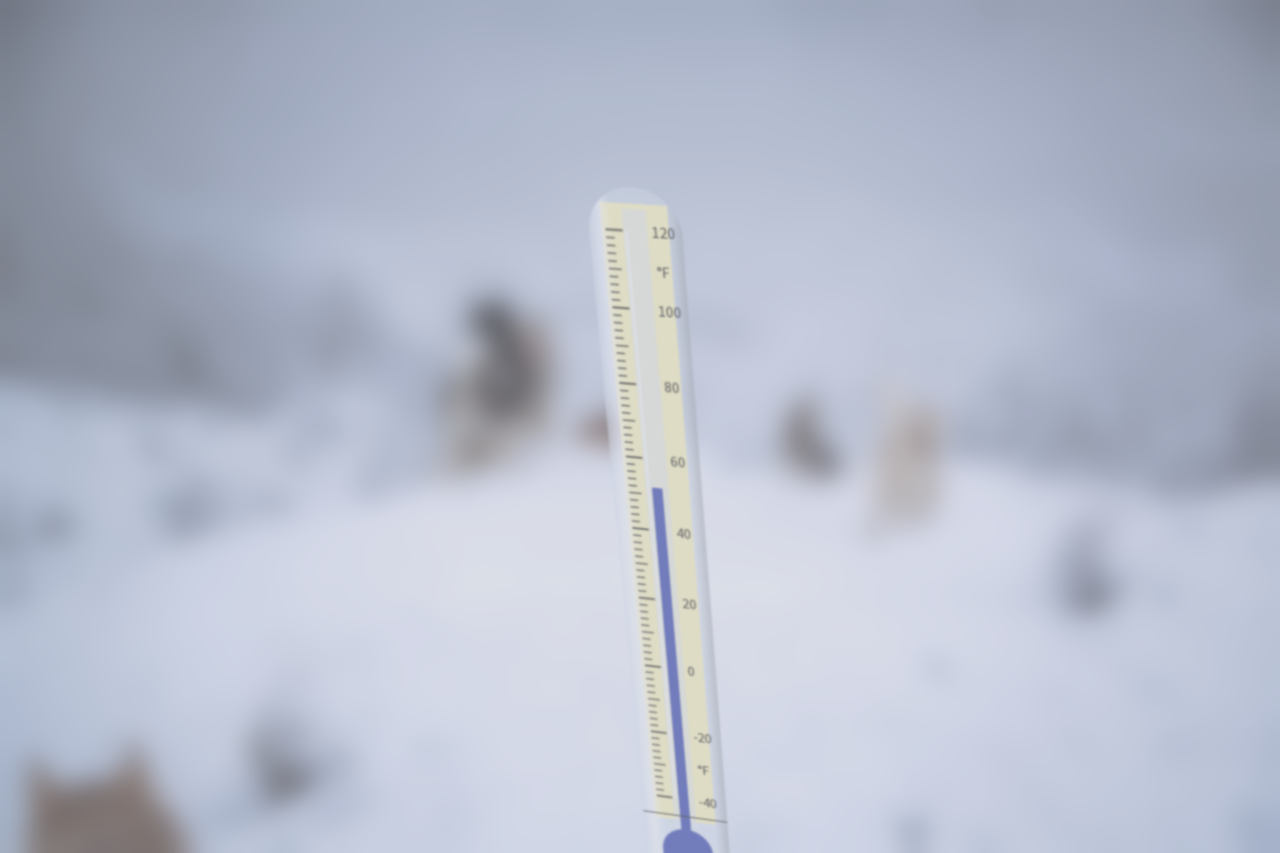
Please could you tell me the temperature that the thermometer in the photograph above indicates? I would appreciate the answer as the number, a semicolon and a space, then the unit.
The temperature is 52; °F
